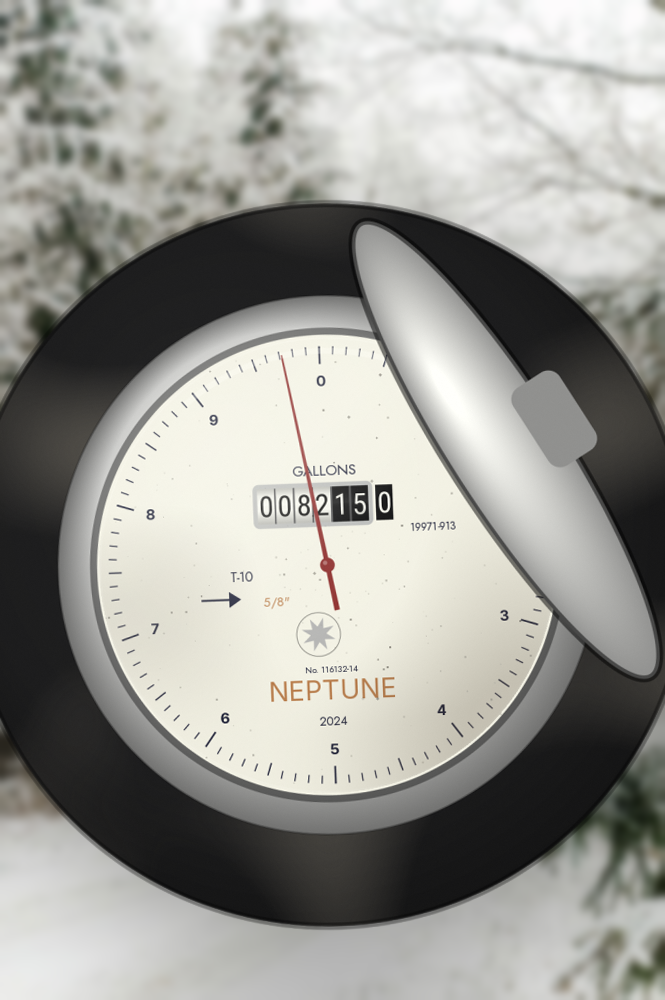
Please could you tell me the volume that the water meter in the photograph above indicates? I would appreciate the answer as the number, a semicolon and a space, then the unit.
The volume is 82149.7; gal
